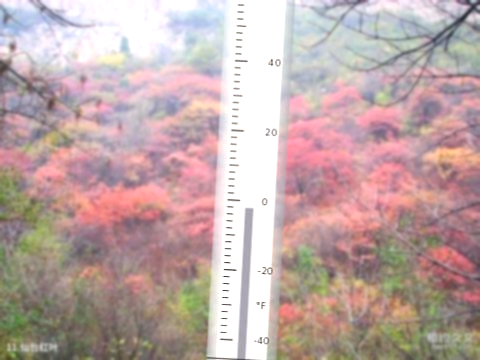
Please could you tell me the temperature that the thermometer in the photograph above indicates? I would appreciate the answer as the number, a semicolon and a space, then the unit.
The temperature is -2; °F
